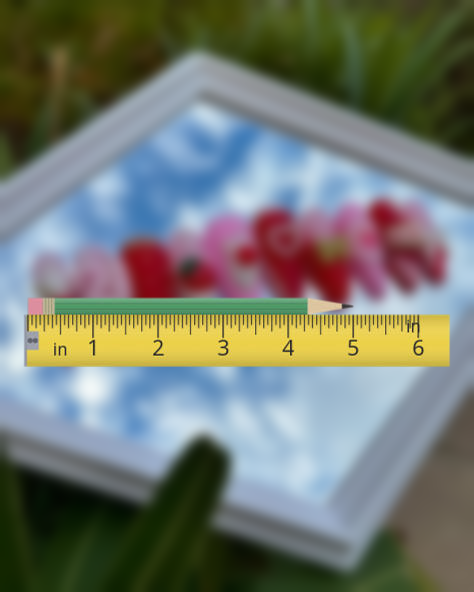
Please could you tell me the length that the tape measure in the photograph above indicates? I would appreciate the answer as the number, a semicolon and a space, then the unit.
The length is 5; in
